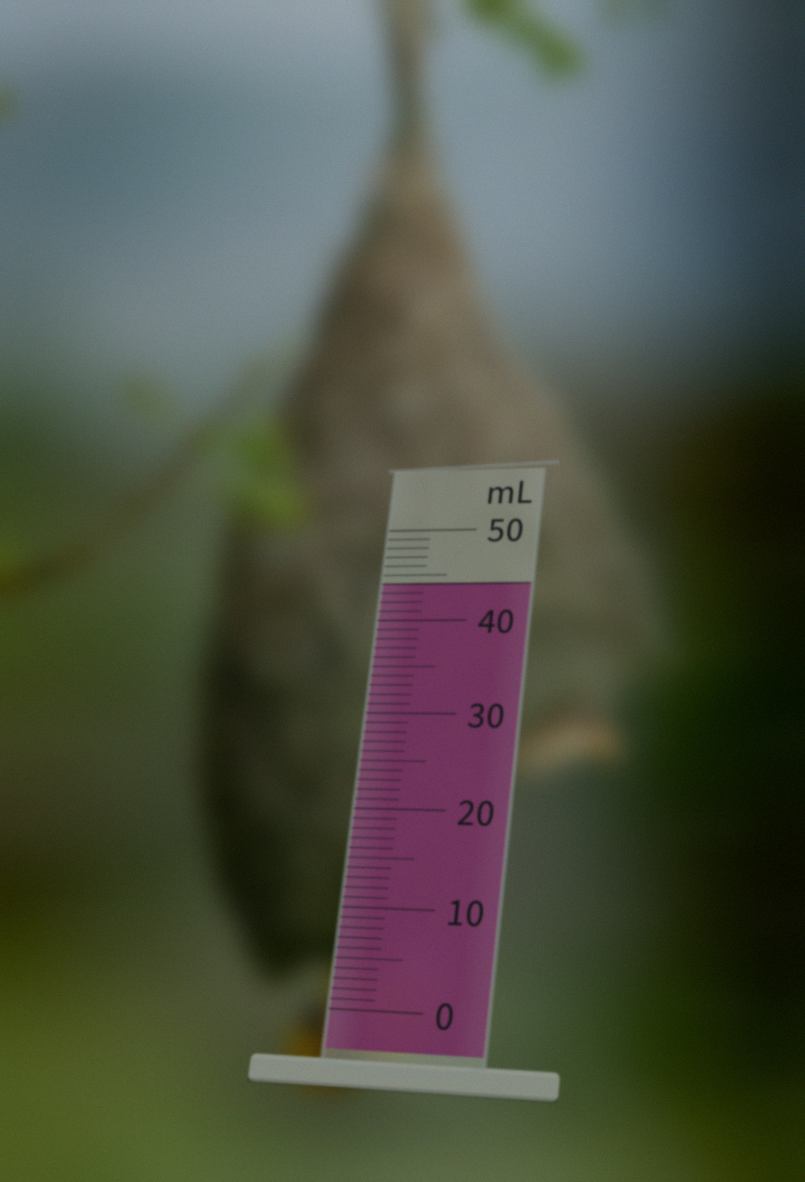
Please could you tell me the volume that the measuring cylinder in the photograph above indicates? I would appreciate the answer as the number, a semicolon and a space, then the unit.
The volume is 44; mL
